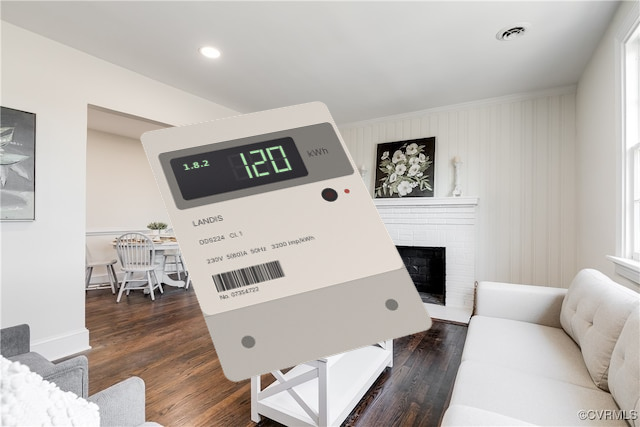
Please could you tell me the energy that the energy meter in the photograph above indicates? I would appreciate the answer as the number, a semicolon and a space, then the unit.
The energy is 120; kWh
